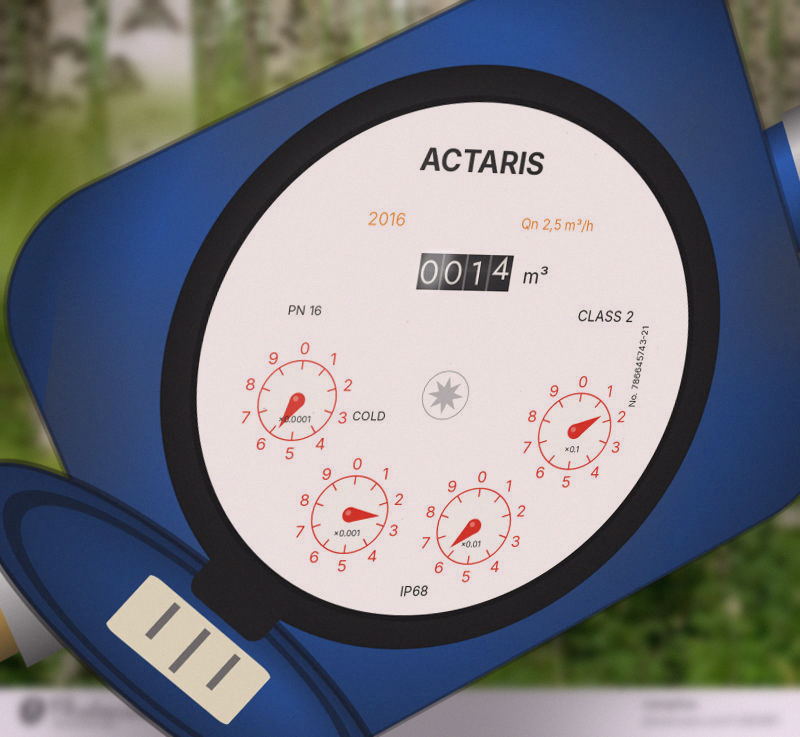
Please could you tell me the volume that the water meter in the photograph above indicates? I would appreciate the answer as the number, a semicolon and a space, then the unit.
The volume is 14.1625; m³
